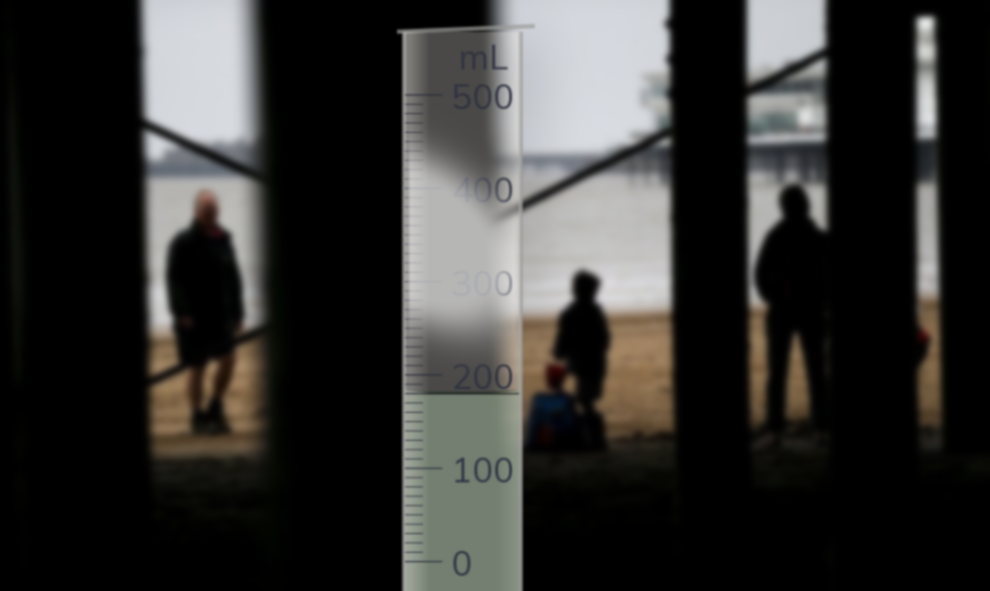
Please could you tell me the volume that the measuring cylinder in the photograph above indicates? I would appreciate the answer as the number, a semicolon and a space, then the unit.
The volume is 180; mL
